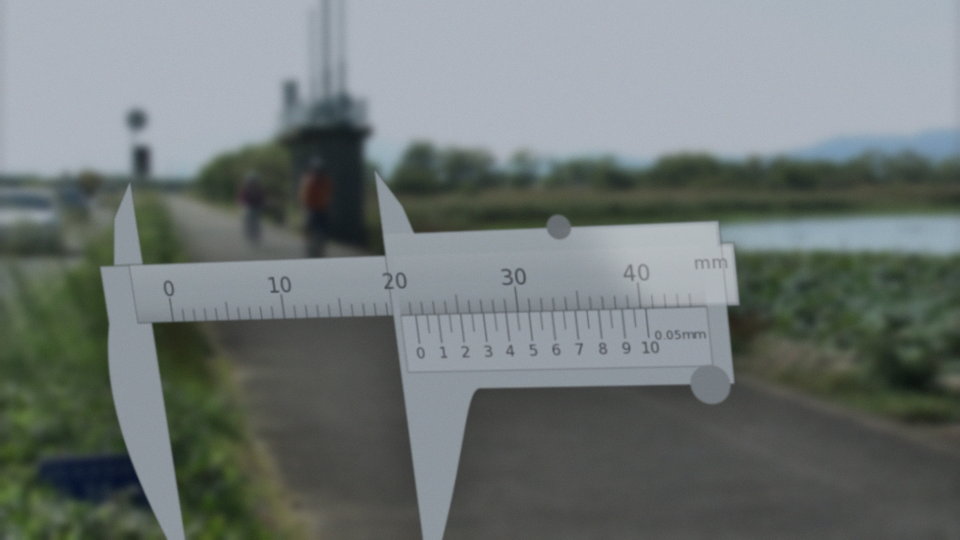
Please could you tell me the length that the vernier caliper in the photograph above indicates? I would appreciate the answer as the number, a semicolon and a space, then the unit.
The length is 21.4; mm
